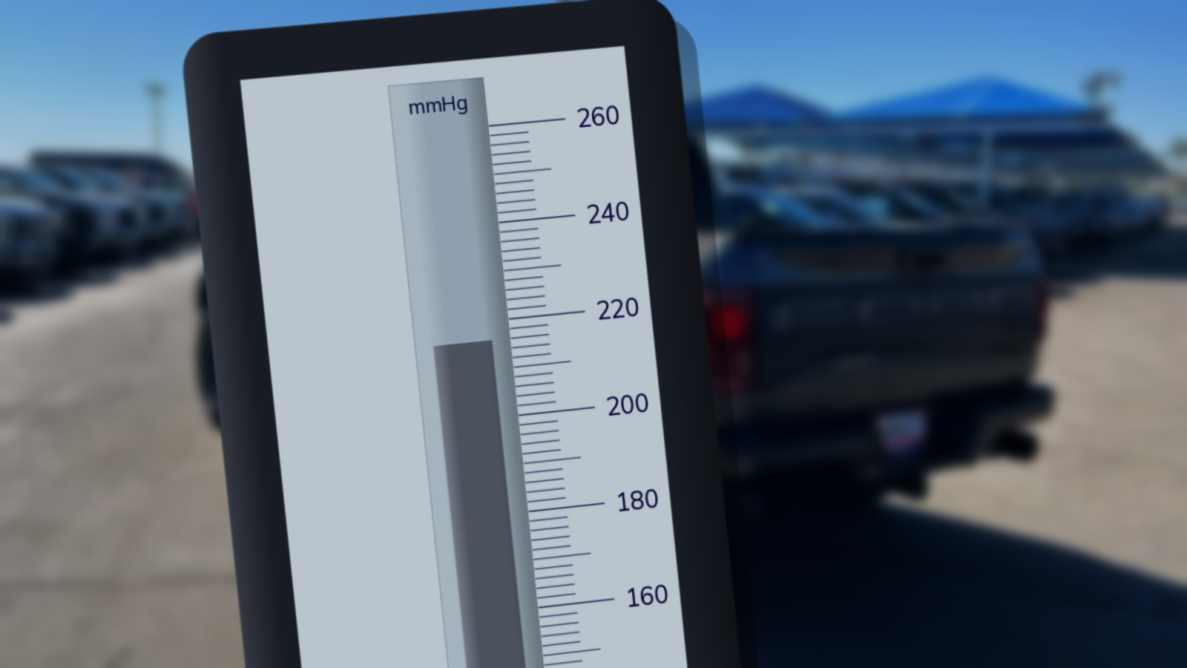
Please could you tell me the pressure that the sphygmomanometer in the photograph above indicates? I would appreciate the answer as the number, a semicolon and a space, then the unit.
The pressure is 216; mmHg
